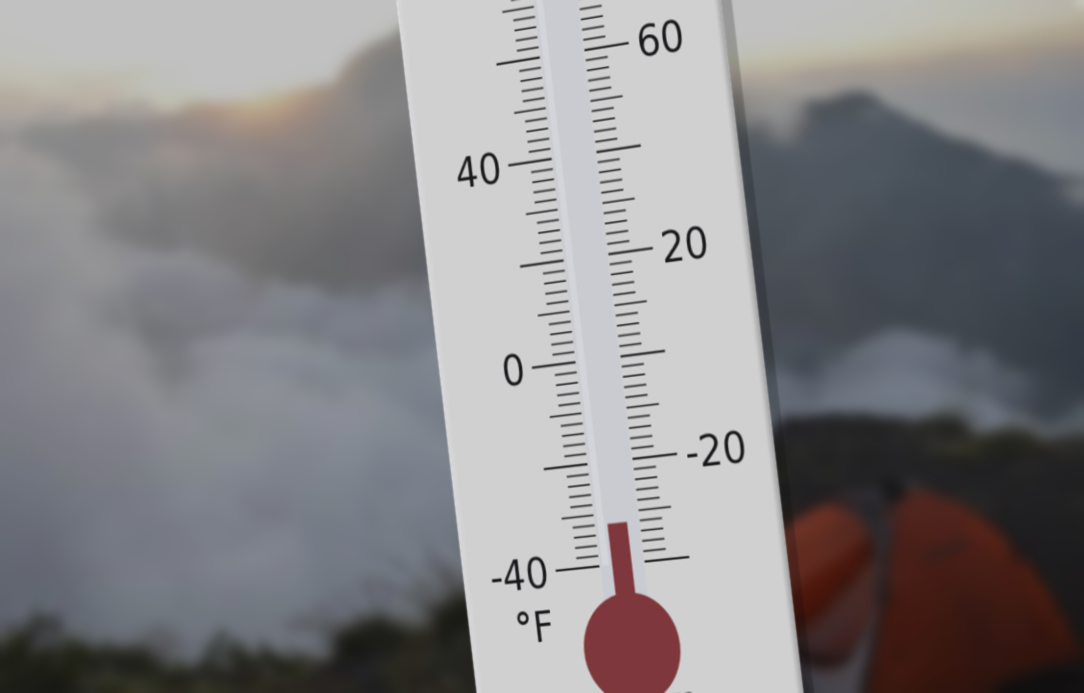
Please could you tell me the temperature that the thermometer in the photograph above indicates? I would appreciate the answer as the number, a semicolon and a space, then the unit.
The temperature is -32; °F
